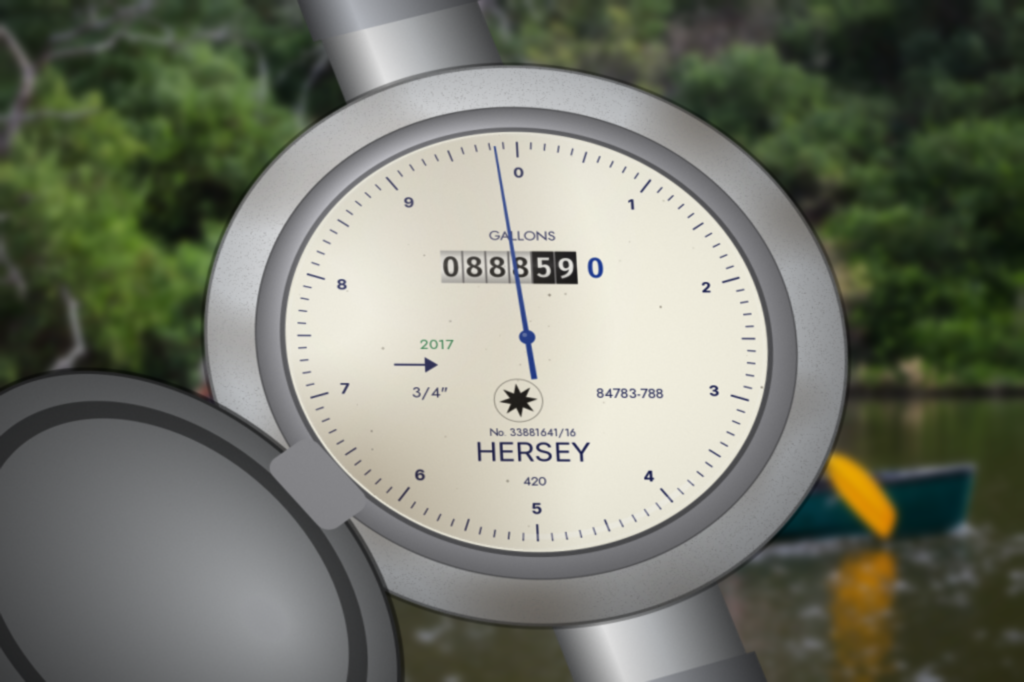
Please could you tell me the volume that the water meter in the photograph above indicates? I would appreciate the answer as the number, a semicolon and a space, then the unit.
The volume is 888589.8; gal
